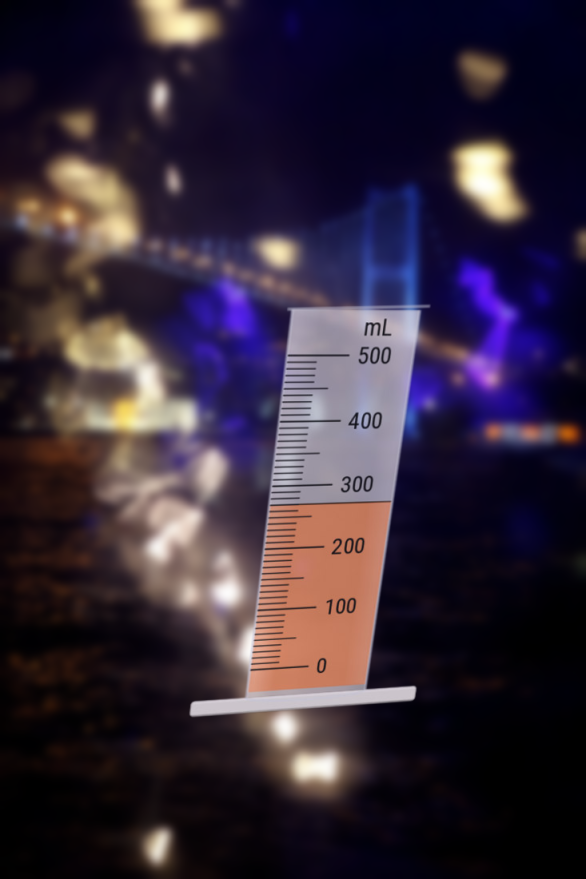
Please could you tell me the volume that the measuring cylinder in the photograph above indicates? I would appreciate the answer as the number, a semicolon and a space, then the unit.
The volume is 270; mL
